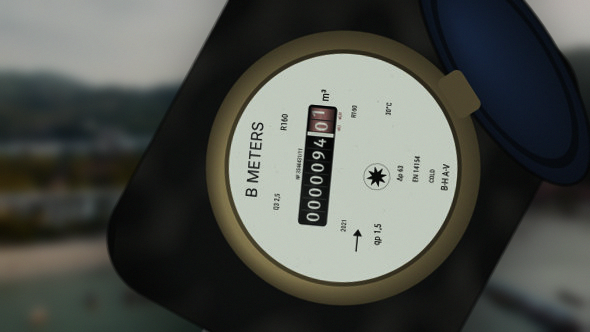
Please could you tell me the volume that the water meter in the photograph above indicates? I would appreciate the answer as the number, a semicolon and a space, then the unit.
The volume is 94.01; m³
